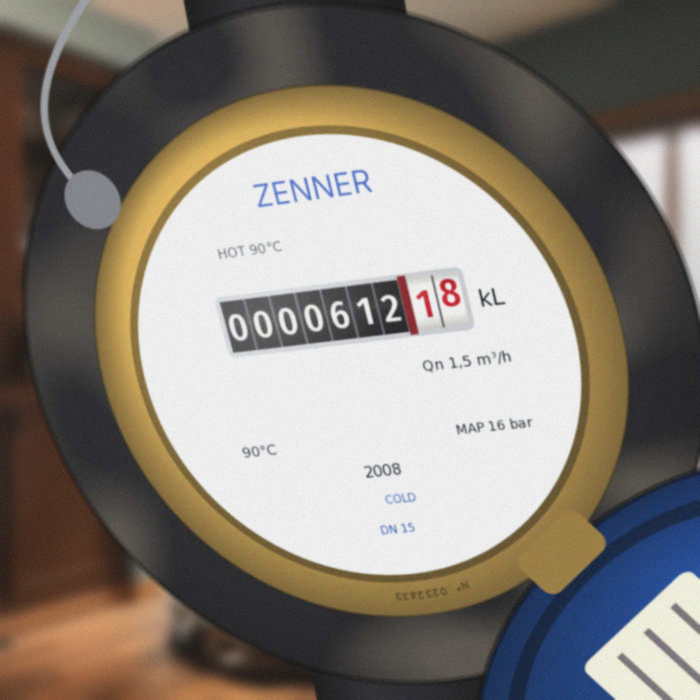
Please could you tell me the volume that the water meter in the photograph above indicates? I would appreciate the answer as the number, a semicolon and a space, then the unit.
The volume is 612.18; kL
